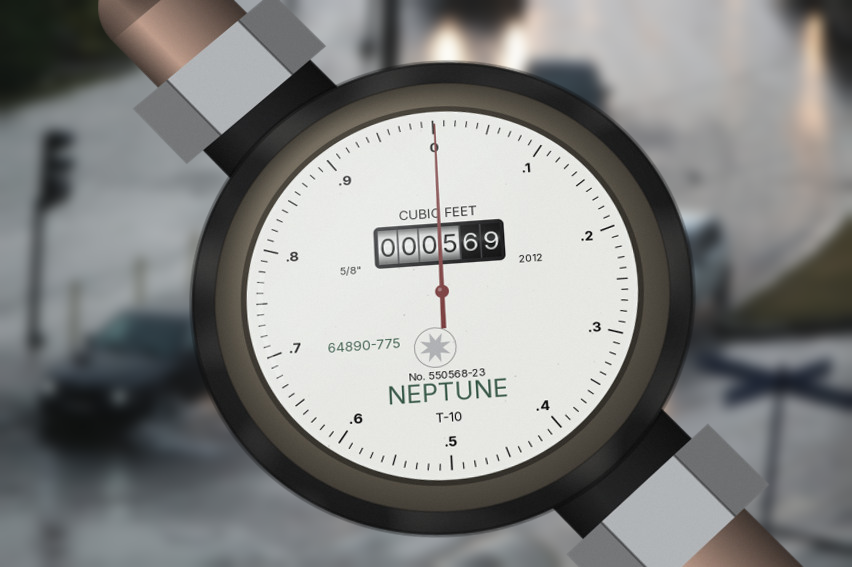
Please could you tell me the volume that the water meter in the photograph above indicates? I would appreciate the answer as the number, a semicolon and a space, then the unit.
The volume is 569.00; ft³
